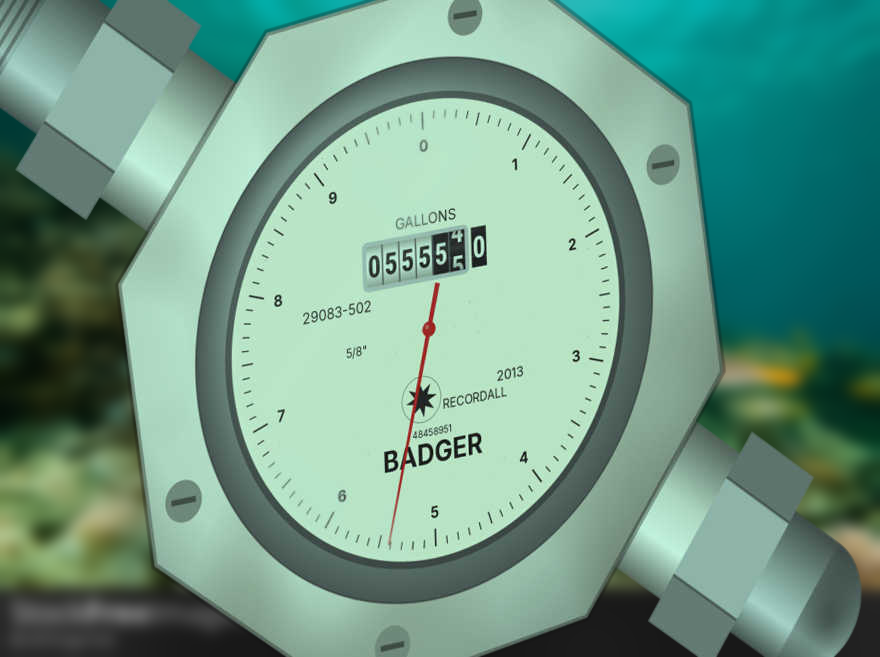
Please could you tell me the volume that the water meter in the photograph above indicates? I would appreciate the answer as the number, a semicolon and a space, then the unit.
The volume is 555545.4; gal
